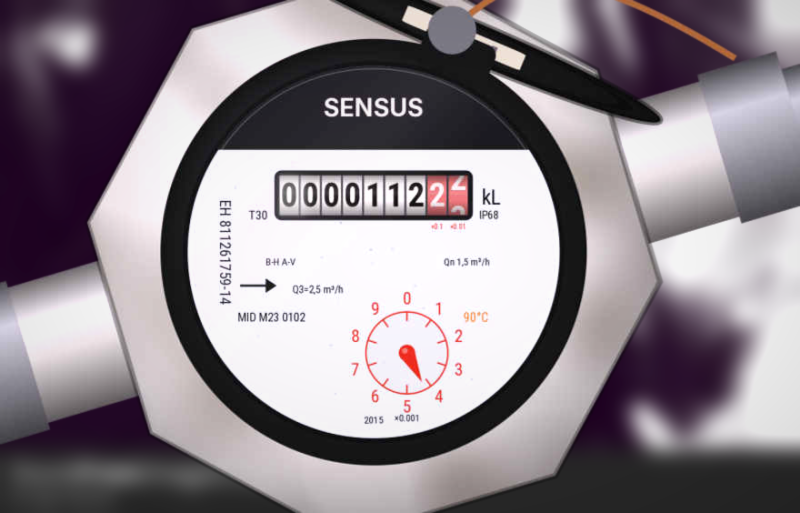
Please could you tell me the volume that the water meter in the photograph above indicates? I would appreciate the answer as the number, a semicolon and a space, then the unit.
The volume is 112.224; kL
